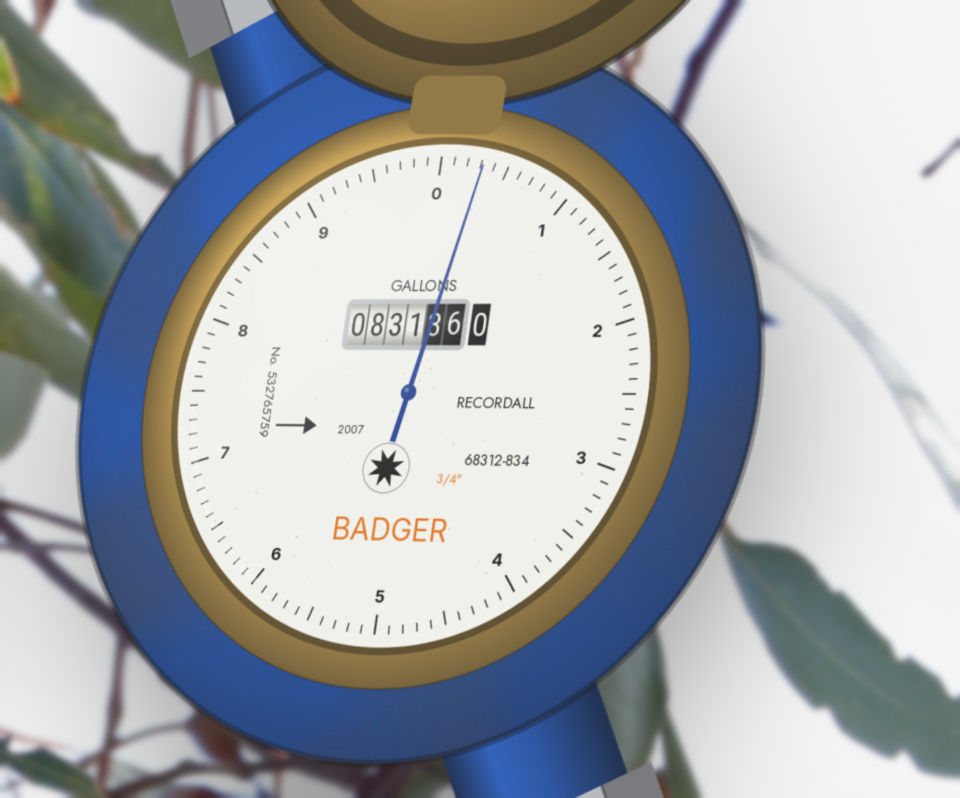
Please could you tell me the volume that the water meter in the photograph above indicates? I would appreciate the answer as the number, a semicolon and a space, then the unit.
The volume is 831360.3; gal
